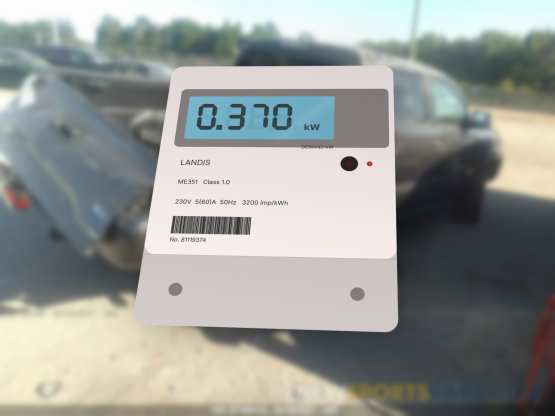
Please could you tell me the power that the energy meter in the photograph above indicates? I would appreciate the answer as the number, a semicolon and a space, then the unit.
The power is 0.370; kW
